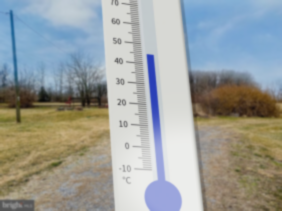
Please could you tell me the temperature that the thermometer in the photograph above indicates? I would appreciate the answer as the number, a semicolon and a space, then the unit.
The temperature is 45; °C
